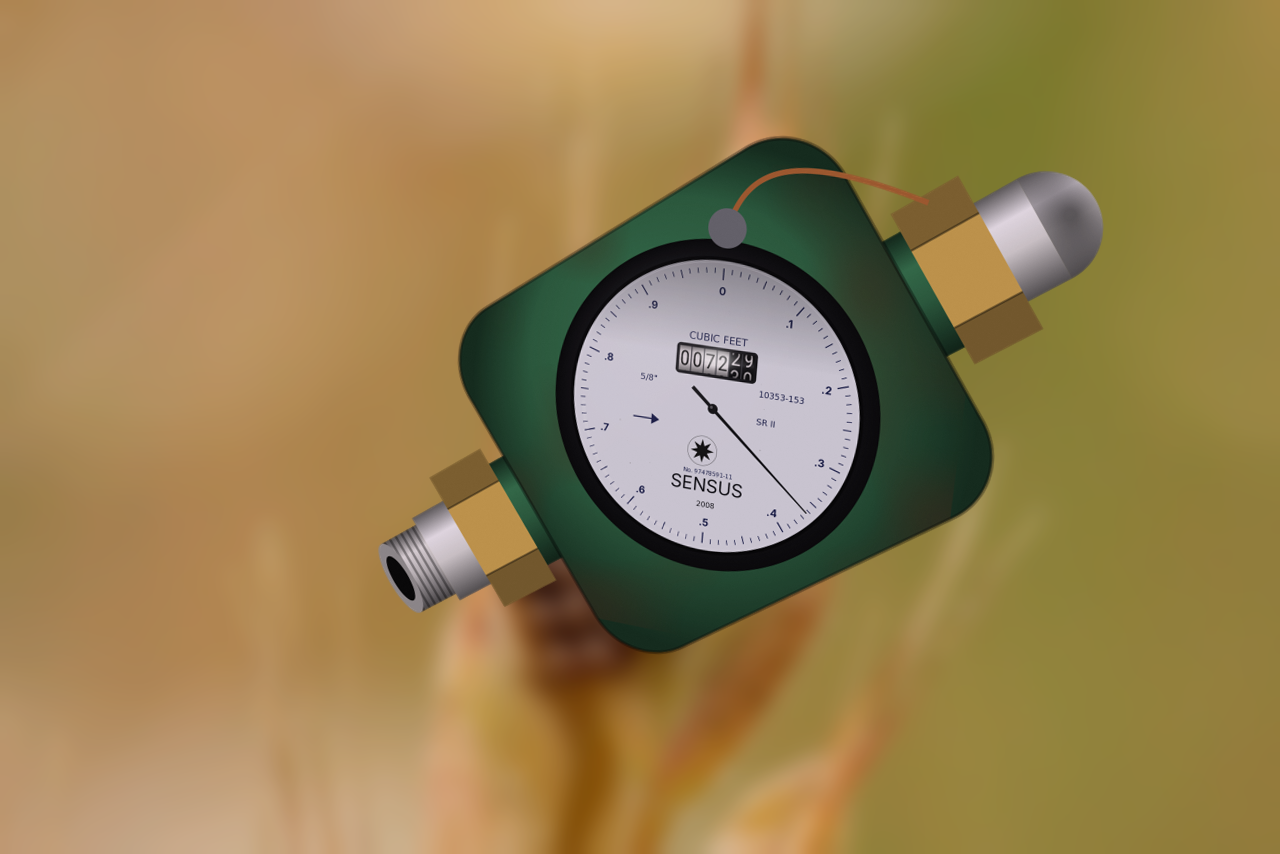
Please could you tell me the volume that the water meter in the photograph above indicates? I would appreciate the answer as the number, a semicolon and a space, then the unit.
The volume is 7229.36; ft³
